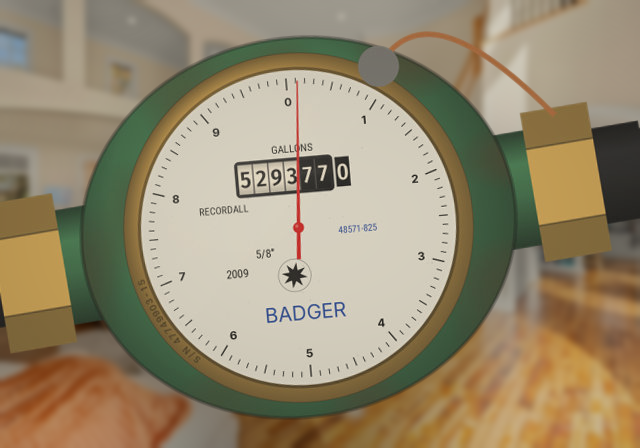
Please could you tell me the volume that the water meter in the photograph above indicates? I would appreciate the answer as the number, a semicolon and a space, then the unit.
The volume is 5293770.1; gal
